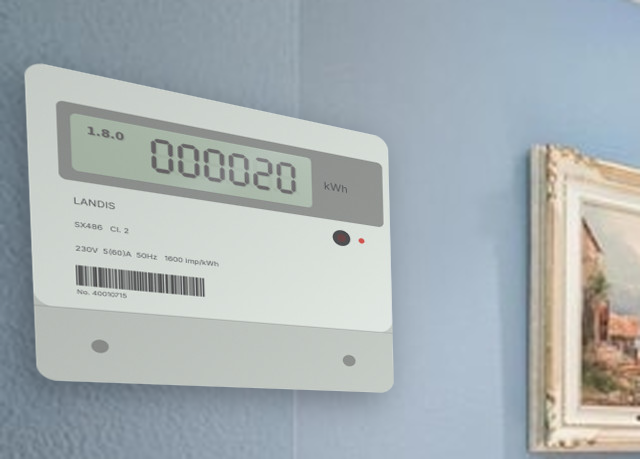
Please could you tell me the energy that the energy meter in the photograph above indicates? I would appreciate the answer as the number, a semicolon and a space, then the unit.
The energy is 20; kWh
